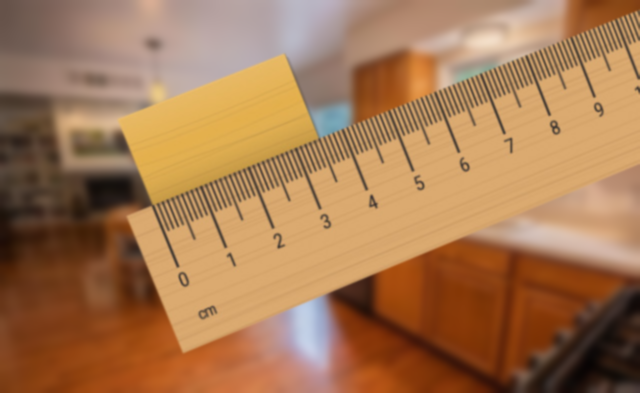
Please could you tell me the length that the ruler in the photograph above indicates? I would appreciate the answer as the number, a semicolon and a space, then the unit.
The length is 3.5; cm
